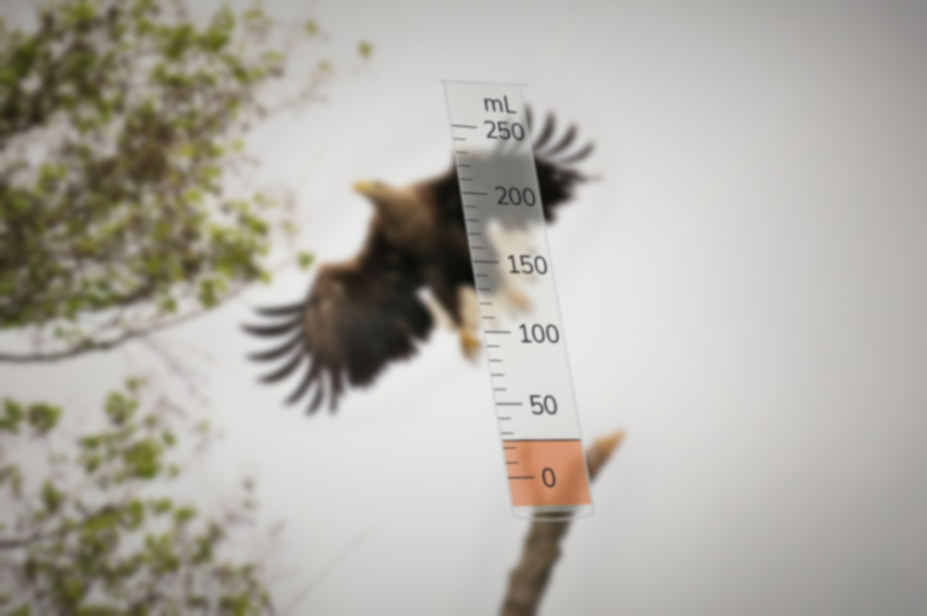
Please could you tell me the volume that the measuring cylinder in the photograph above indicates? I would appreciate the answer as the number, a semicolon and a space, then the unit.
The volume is 25; mL
